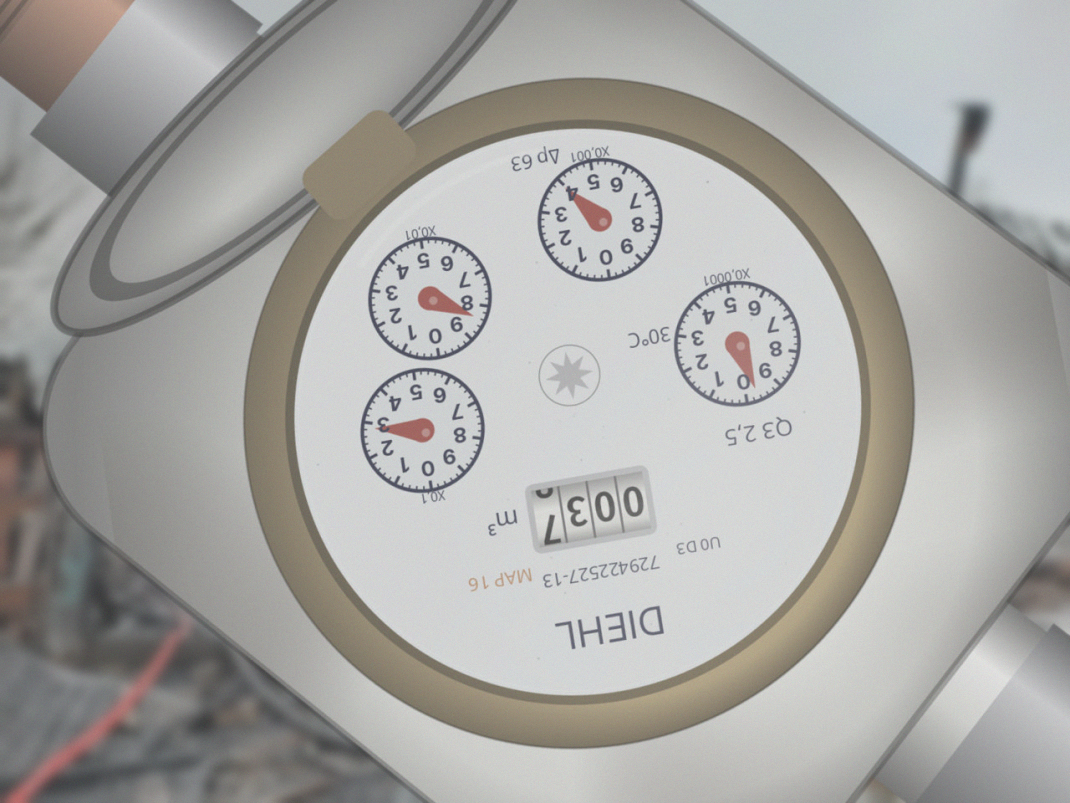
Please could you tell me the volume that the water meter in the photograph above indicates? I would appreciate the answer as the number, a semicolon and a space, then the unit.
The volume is 37.2839; m³
